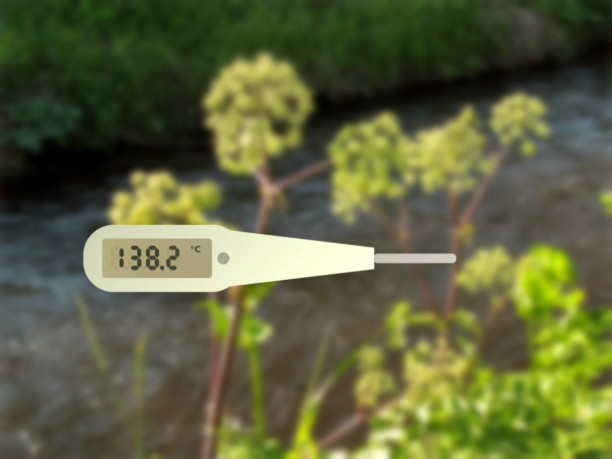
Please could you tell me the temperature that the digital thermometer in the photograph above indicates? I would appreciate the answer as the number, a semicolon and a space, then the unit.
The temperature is 138.2; °C
